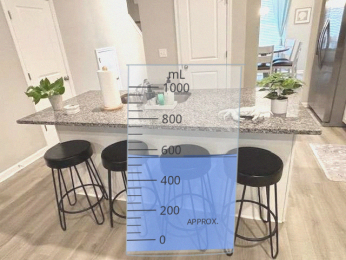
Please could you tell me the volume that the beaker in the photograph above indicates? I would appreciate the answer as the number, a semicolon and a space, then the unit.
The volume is 550; mL
